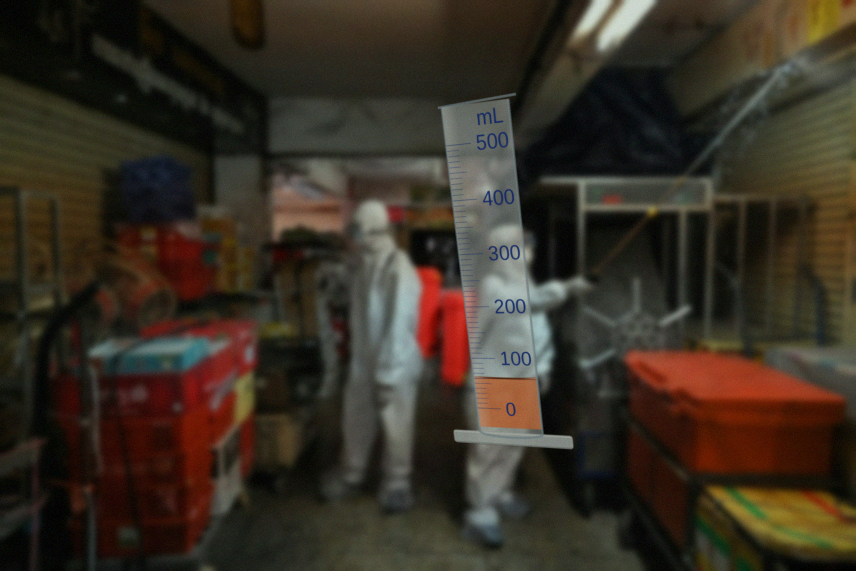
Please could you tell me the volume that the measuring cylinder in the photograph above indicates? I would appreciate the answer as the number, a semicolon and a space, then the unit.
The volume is 60; mL
